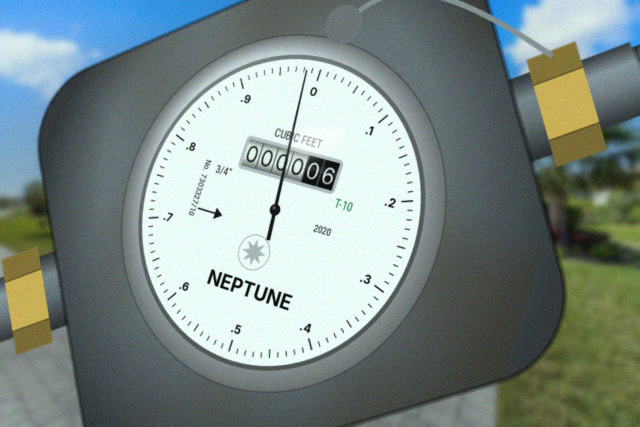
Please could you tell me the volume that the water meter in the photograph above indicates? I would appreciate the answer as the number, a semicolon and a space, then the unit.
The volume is 5.98; ft³
